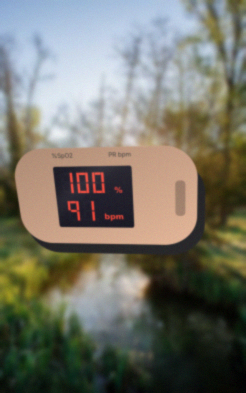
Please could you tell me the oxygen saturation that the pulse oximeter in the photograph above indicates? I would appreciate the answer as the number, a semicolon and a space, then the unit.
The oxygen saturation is 100; %
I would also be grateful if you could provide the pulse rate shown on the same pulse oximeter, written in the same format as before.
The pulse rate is 91; bpm
